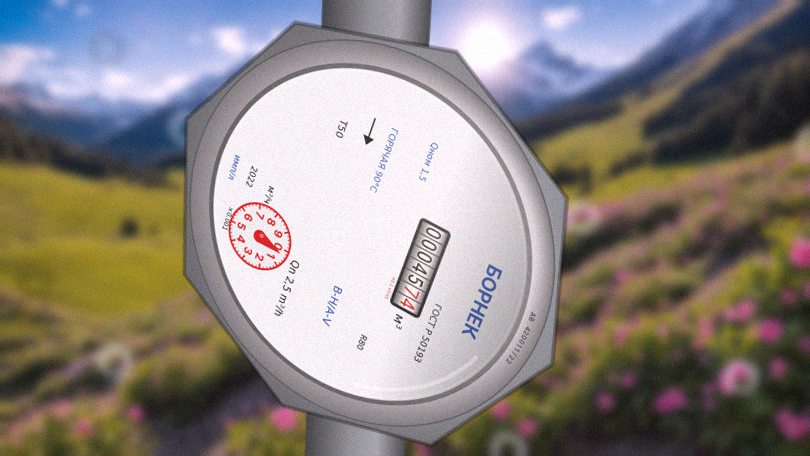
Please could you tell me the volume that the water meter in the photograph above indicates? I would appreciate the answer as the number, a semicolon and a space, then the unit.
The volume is 45.740; m³
